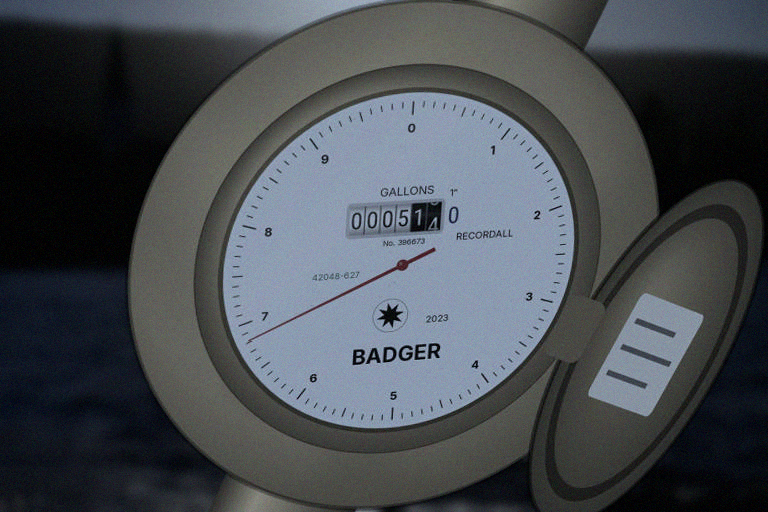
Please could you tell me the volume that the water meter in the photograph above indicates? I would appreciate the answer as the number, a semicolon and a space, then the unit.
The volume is 5136.8; gal
